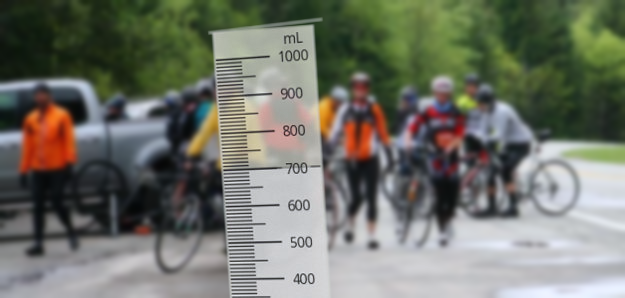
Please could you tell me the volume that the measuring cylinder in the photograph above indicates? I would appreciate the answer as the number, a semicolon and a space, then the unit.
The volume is 700; mL
